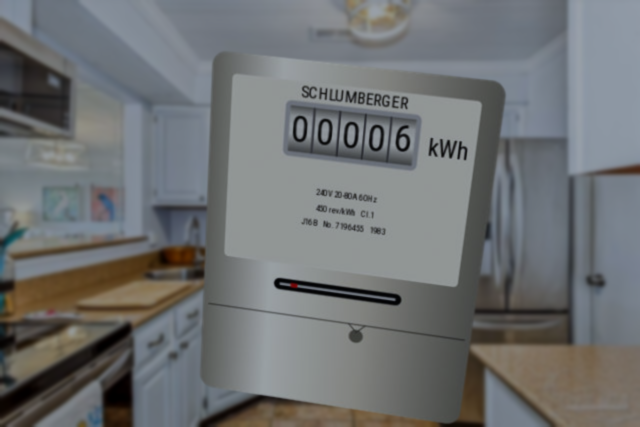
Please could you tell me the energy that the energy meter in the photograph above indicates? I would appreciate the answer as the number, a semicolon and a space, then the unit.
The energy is 6; kWh
